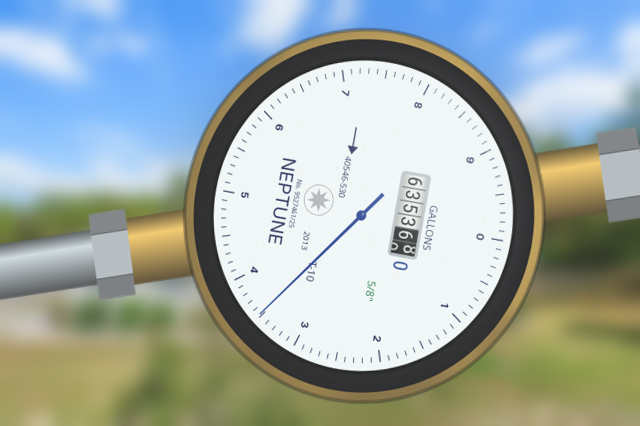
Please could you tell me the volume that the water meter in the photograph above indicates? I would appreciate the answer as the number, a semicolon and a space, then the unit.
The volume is 6353683.5; gal
